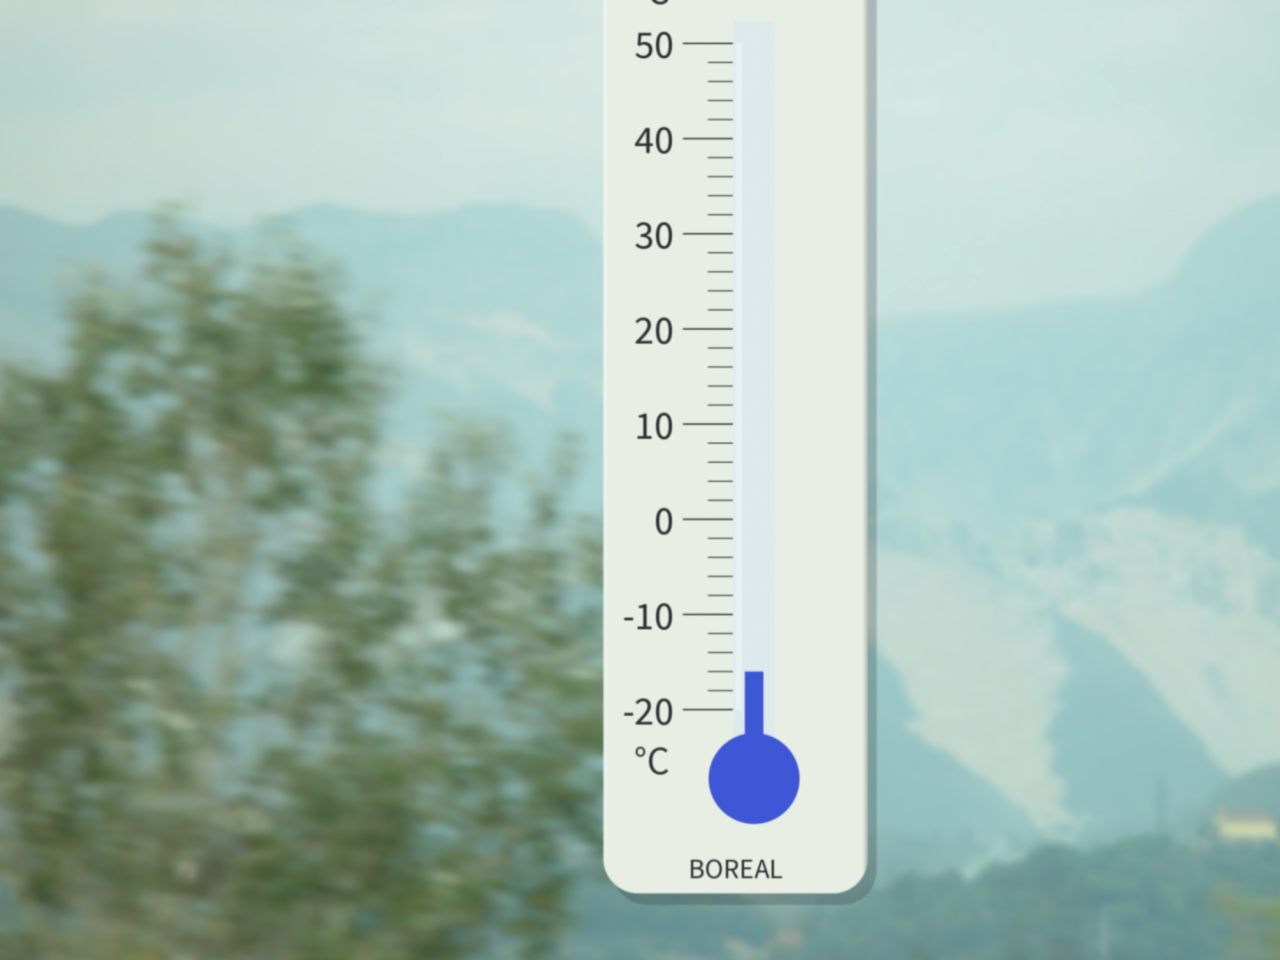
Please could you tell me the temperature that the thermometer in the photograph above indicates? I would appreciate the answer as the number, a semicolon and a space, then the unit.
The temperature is -16; °C
